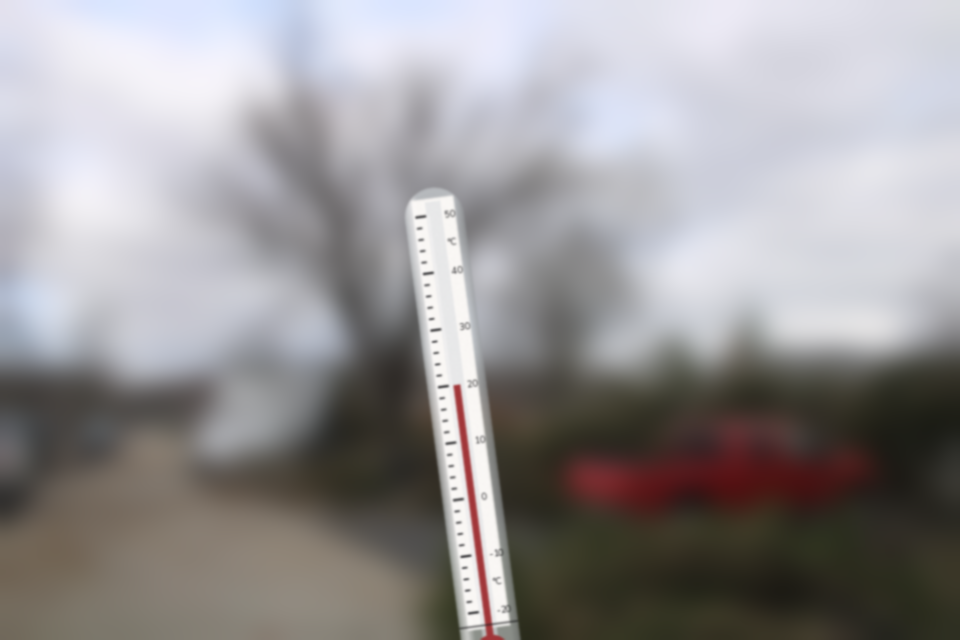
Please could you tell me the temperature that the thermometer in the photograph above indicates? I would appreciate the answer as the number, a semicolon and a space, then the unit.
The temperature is 20; °C
